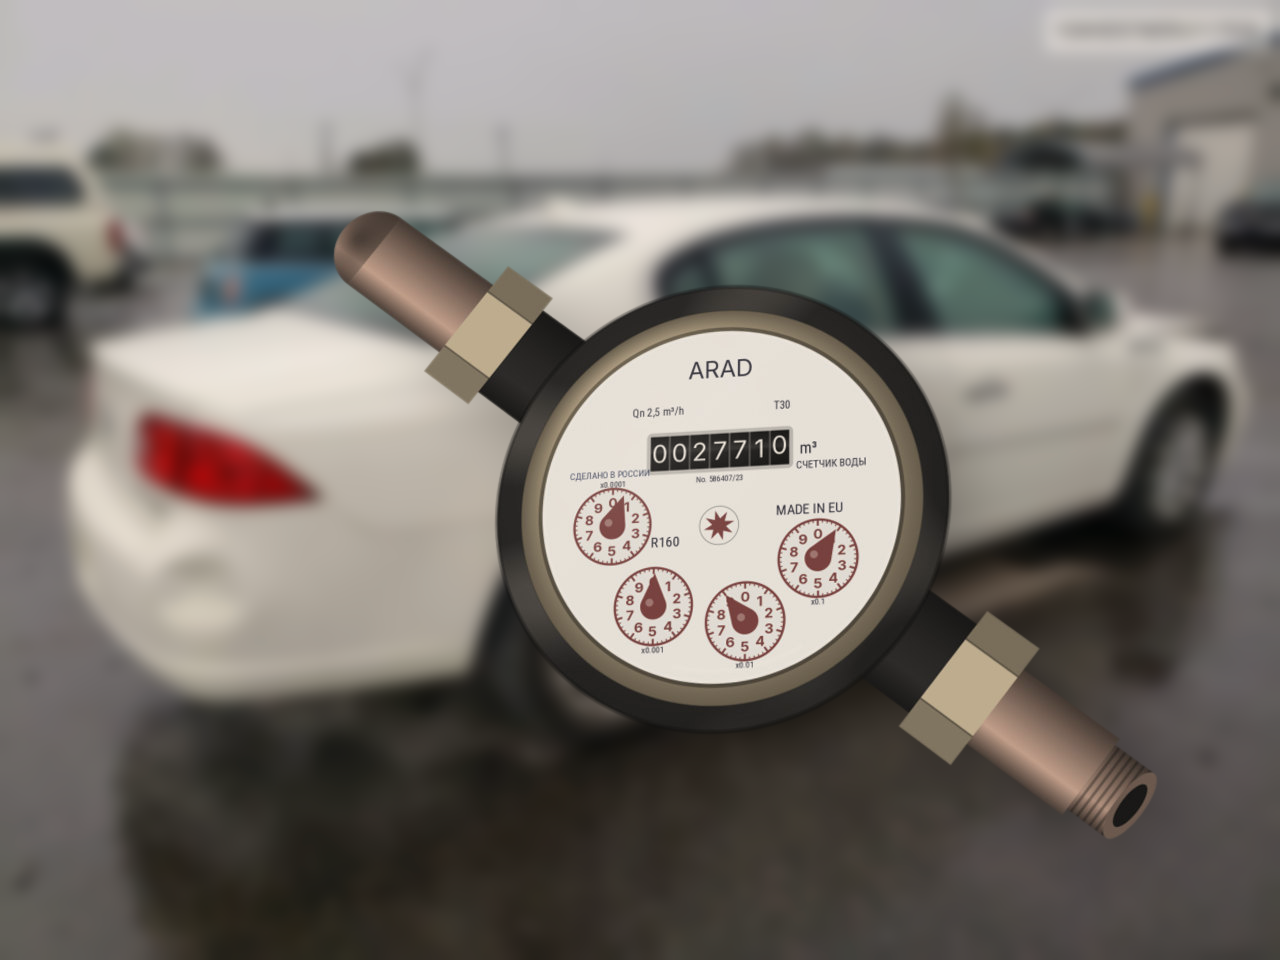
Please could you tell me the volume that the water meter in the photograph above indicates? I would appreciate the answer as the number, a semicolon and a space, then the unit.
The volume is 27710.0900; m³
